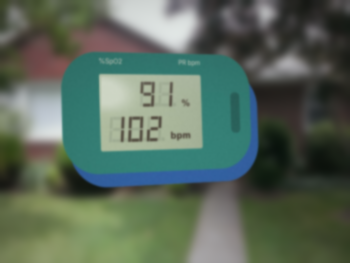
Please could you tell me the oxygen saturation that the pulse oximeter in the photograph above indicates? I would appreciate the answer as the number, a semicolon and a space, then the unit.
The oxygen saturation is 91; %
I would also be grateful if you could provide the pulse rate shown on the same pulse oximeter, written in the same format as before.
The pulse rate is 102; bpm
